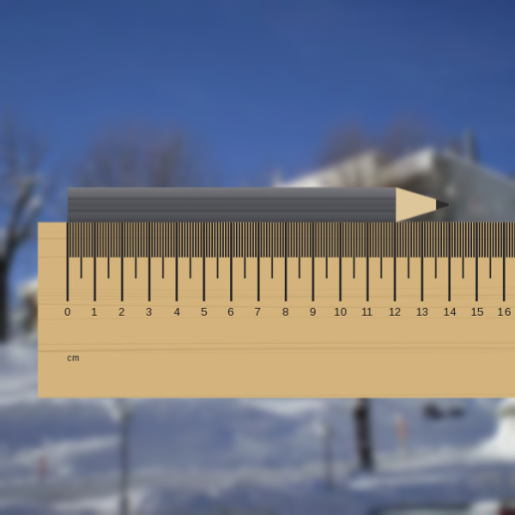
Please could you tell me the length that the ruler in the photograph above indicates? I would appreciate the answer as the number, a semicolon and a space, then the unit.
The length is 14; cm
